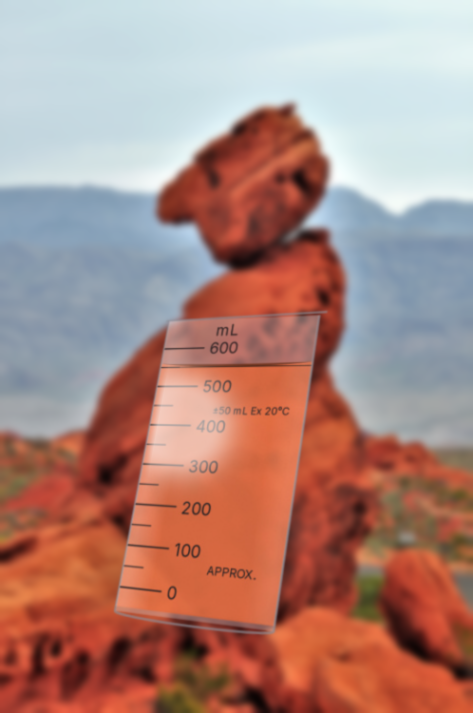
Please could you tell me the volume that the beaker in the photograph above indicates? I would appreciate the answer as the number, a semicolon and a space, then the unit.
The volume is 550; mL
